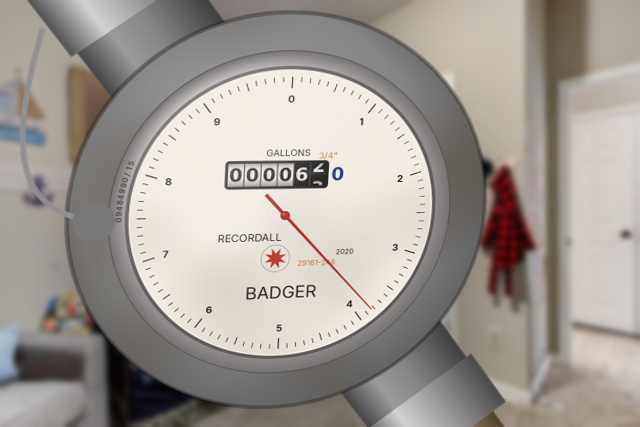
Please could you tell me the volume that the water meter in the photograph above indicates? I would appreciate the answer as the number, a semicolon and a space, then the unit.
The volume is 623.8; gal
